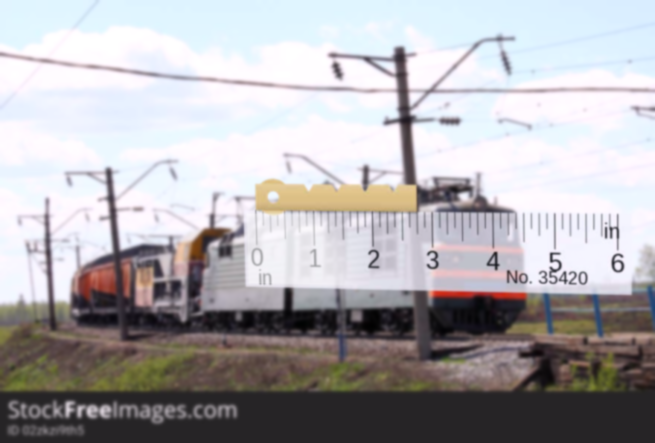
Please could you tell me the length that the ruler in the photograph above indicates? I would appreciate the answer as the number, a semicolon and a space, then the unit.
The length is 2.75; in
